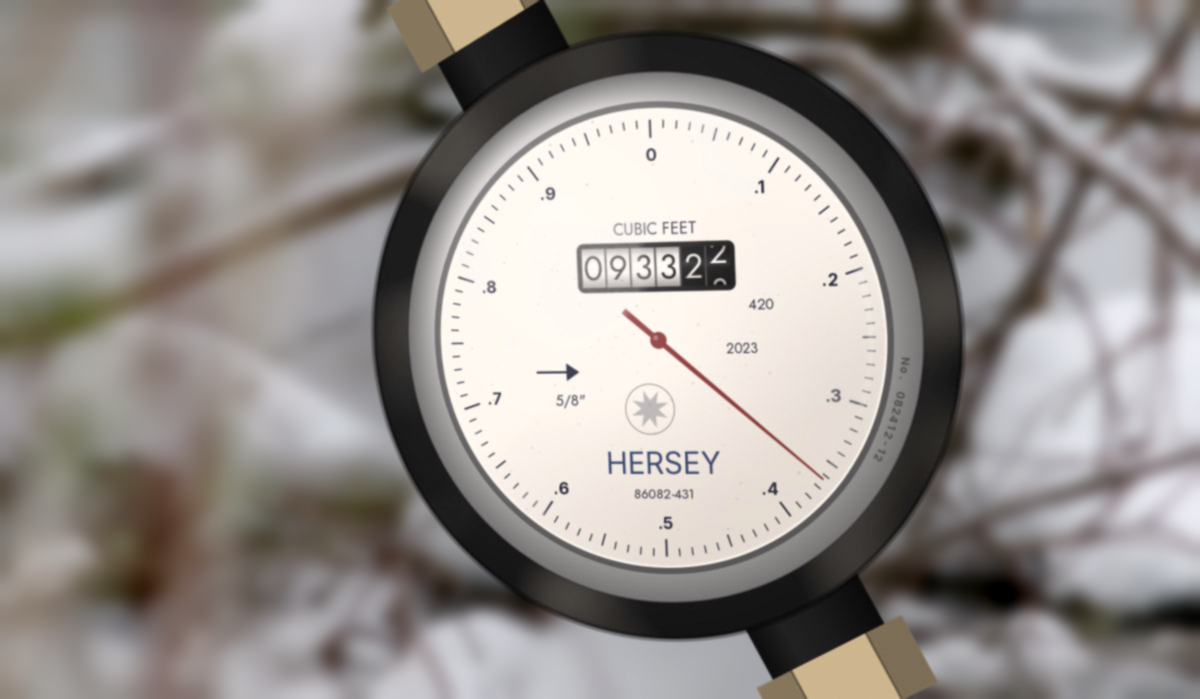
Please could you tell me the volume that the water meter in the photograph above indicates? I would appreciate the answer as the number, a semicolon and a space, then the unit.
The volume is 93322.36; ft³
